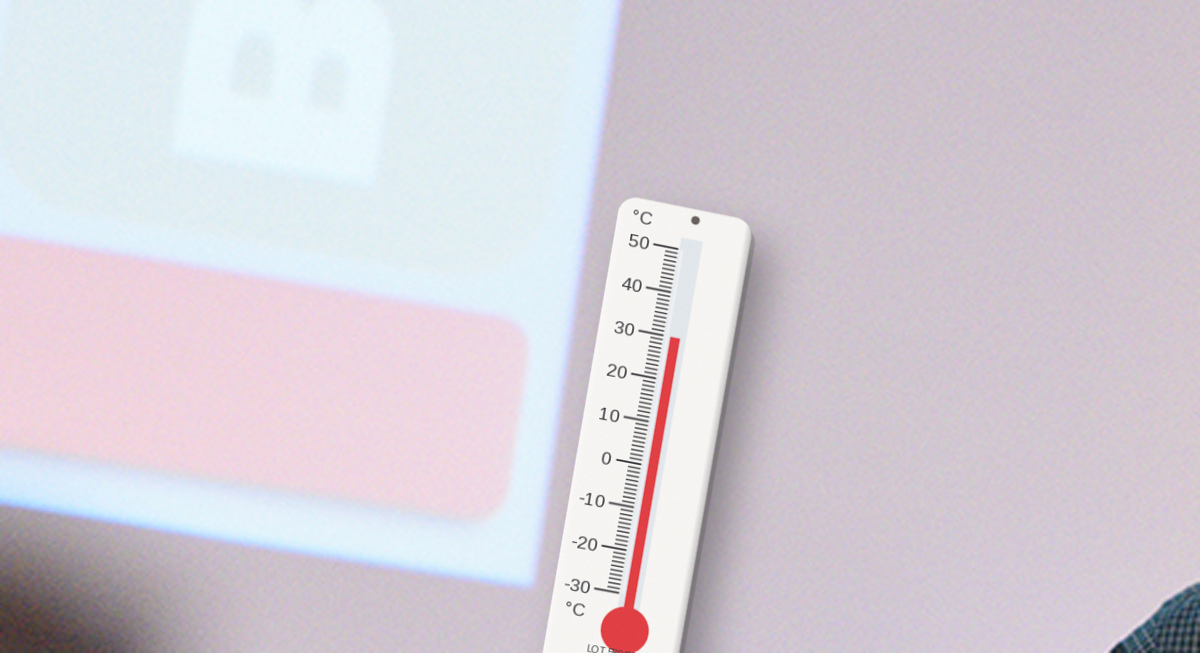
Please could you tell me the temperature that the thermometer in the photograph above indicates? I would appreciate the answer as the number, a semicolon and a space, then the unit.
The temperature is 30; °C
